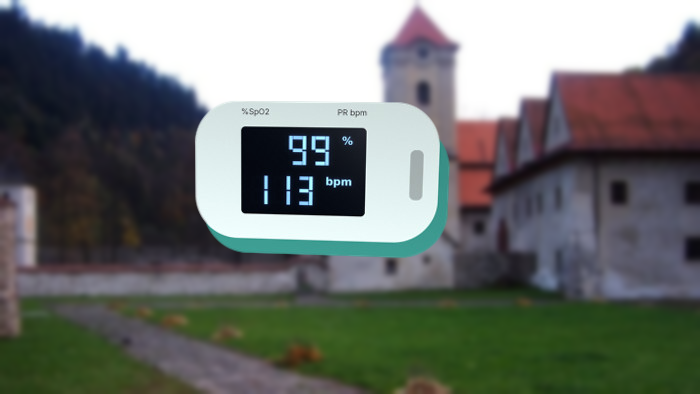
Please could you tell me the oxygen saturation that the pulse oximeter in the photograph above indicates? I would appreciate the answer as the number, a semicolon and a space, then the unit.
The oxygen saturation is 99; %
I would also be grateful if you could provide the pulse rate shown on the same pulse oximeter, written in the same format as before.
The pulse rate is 113; bpm
